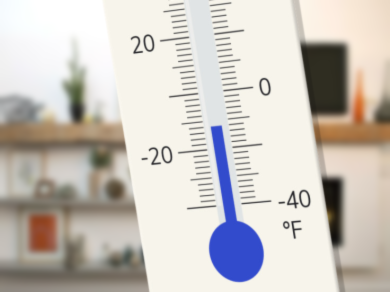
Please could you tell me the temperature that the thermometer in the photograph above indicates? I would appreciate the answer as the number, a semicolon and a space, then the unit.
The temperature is -12; °F
